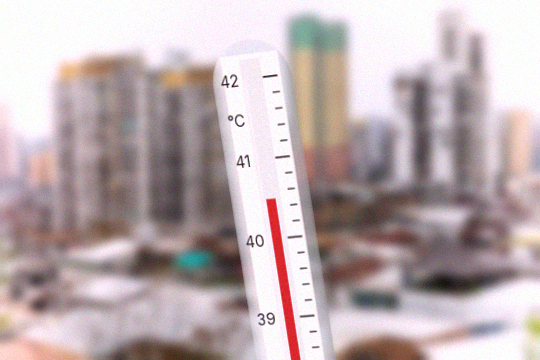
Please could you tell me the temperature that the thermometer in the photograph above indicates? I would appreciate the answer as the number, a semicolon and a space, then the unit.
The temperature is 40.5; °C
